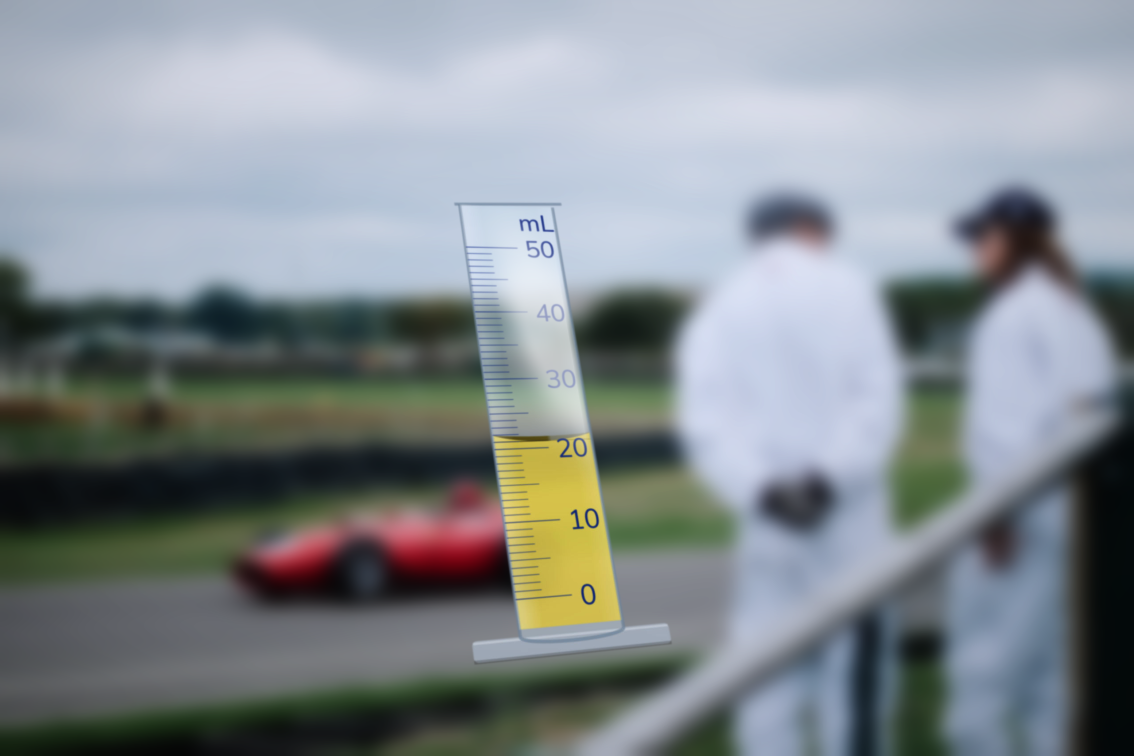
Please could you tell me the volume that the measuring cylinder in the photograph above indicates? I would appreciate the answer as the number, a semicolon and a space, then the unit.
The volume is 21; mL
